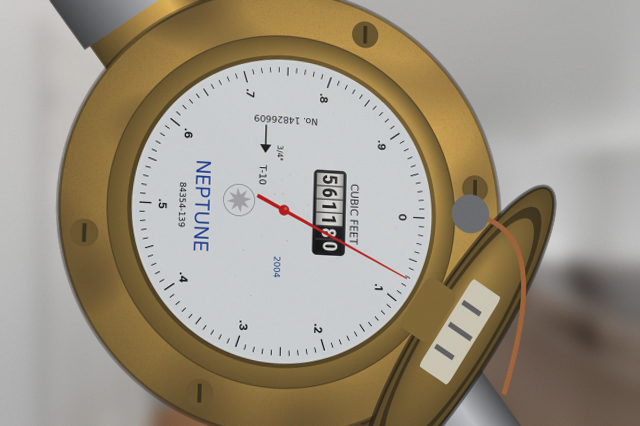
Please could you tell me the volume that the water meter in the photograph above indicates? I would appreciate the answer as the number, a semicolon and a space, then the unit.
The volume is 561180.07; ft³
